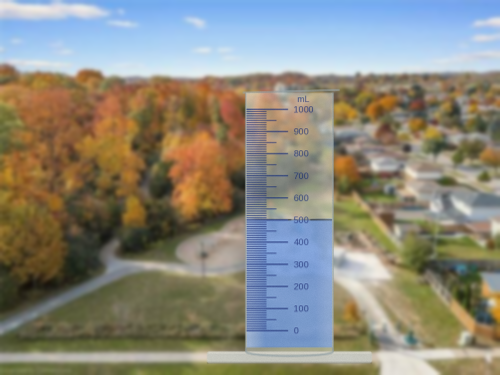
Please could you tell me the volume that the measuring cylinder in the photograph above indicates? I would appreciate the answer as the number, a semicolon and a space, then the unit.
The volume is 500; mL
